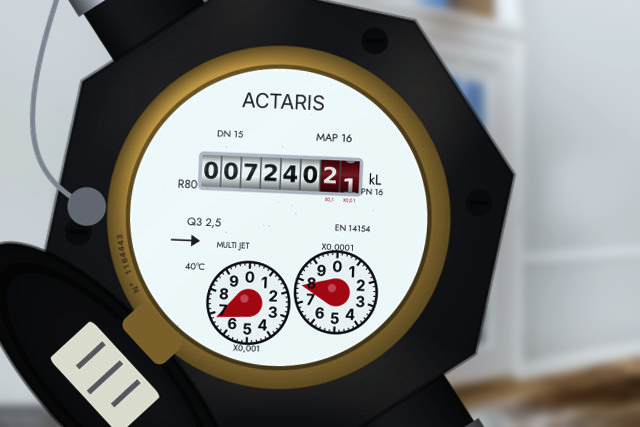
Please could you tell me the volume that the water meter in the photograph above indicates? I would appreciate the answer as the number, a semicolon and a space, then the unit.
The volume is 7240.2067; kL
